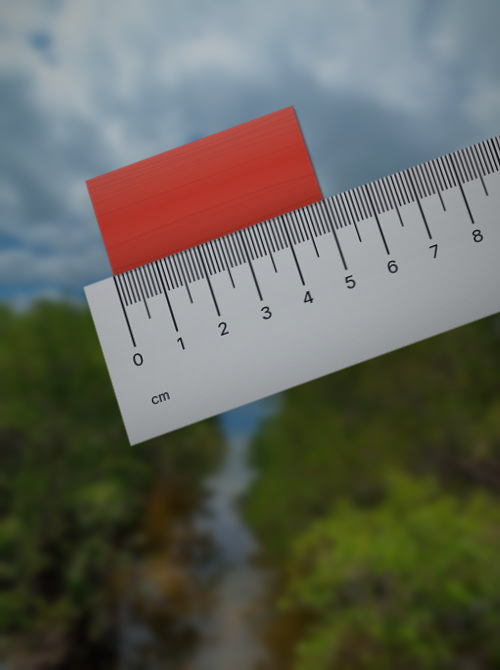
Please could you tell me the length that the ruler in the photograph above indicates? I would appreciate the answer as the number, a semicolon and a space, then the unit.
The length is 5; cm
